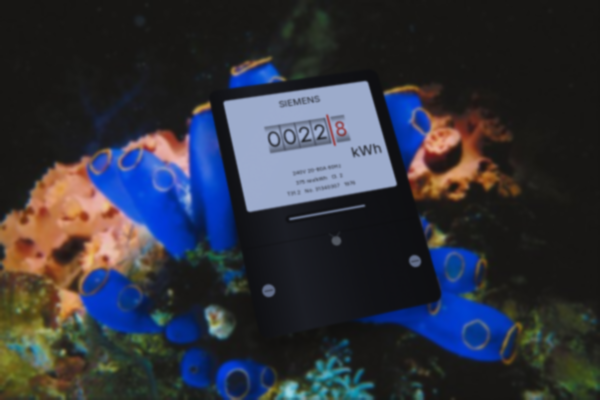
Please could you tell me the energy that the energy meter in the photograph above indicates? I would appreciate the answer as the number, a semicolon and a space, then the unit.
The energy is 22.8; kWh
